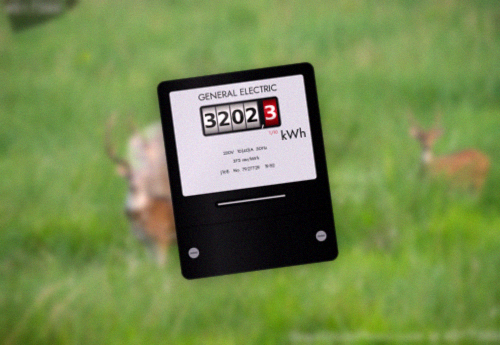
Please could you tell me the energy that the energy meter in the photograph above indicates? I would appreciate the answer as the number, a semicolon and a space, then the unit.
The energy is 3202.3; kWh
